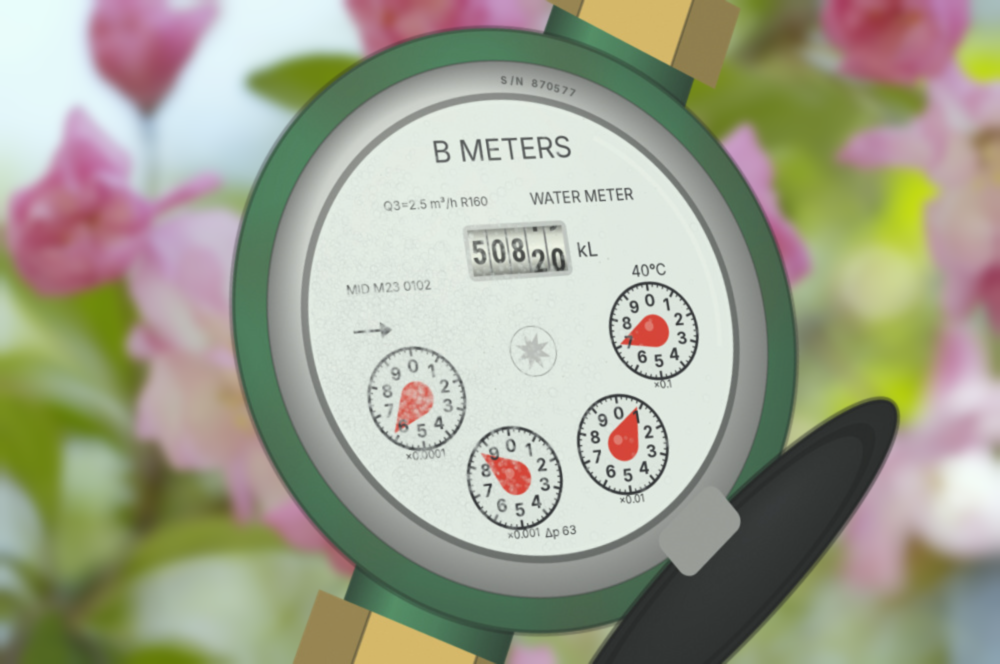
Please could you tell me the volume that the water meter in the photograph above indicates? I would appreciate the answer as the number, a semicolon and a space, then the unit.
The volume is 50819.7086; kL
